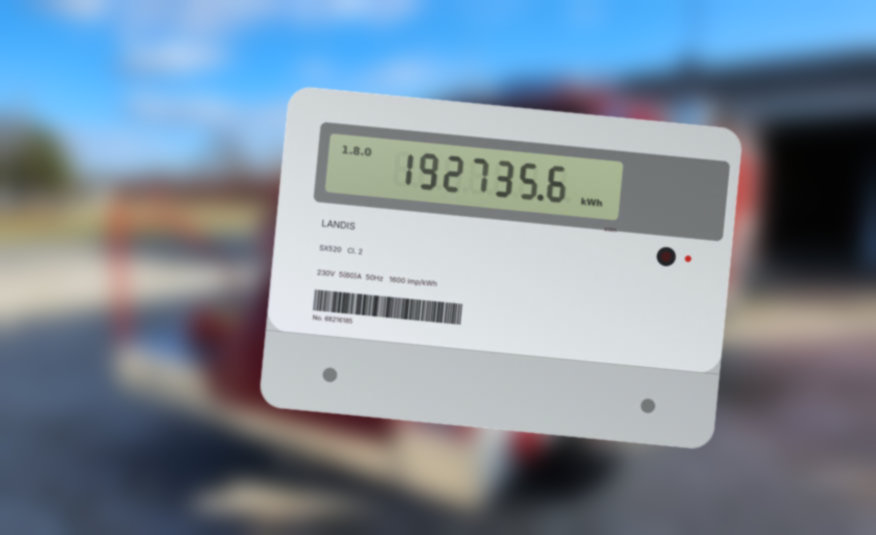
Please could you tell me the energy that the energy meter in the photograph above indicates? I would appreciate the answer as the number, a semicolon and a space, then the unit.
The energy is 192735.6; kWh
